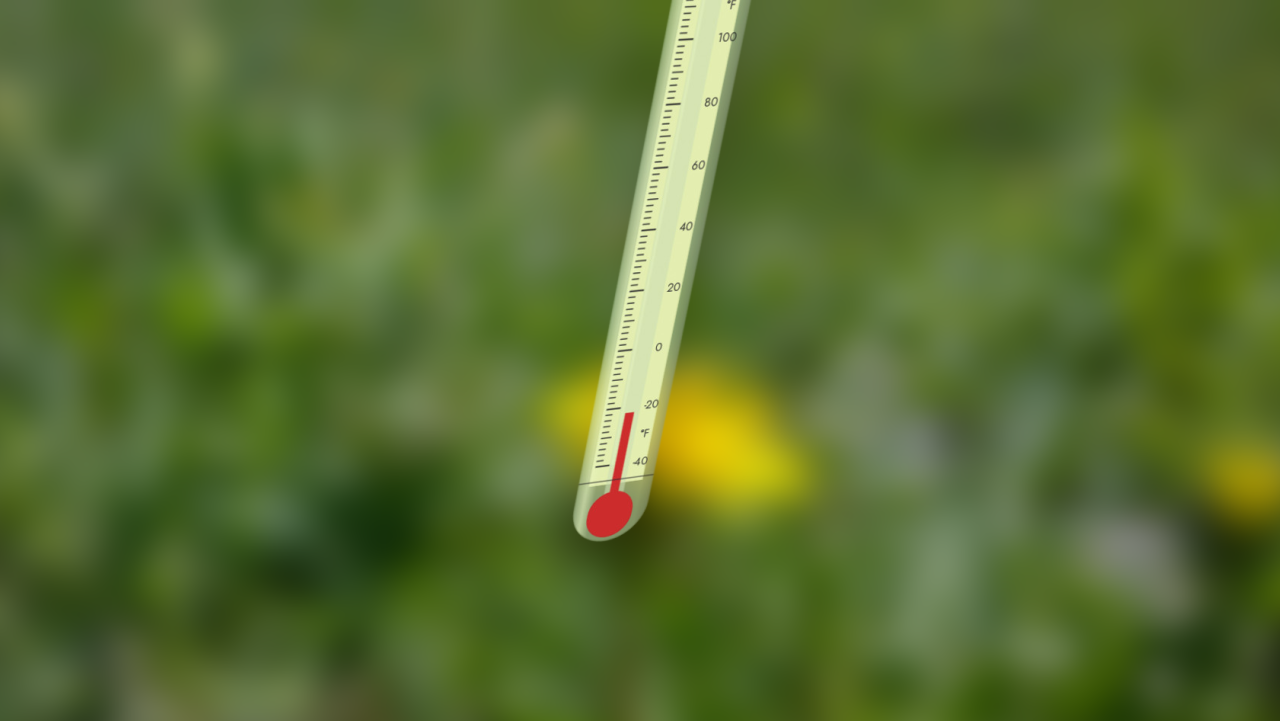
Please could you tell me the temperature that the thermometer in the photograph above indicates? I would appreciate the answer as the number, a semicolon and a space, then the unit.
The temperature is -22; °F
